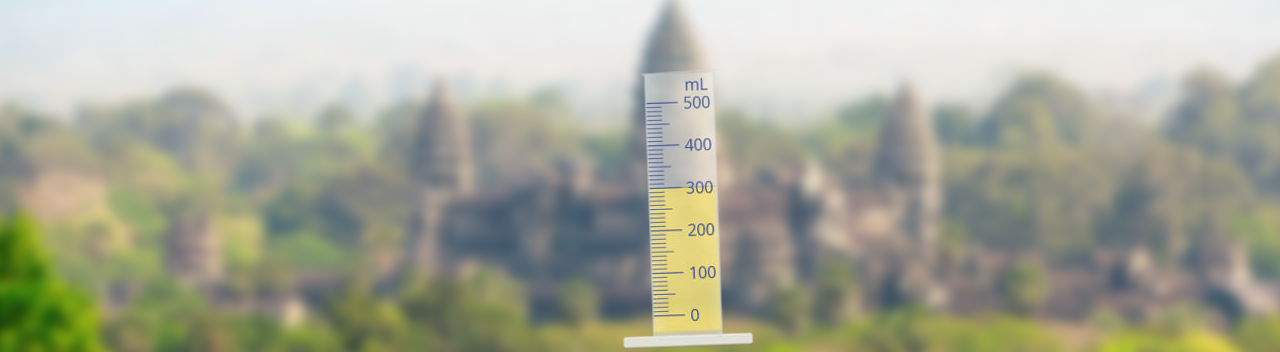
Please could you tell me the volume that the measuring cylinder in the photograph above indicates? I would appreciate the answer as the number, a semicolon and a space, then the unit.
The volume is 300; mL
